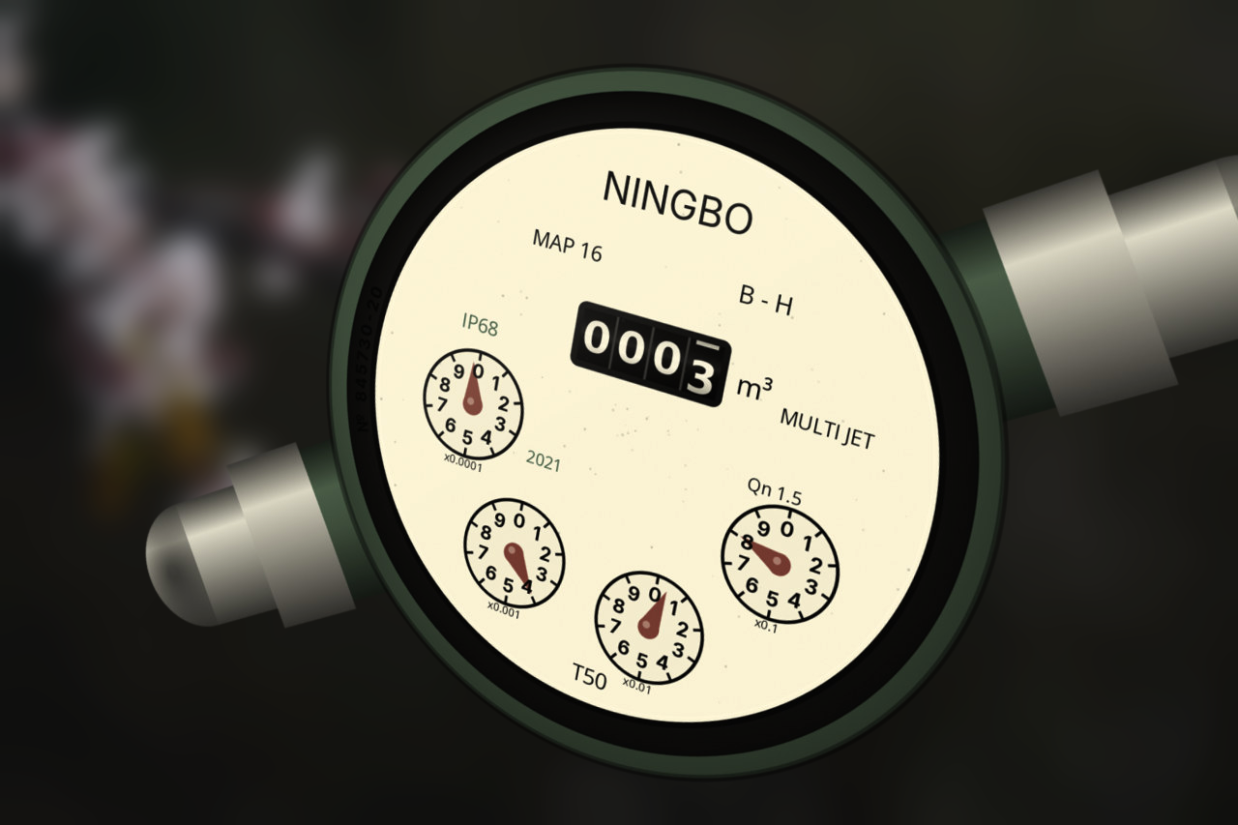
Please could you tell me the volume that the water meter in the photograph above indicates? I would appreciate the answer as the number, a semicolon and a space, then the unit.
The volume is 2.8039; m³
